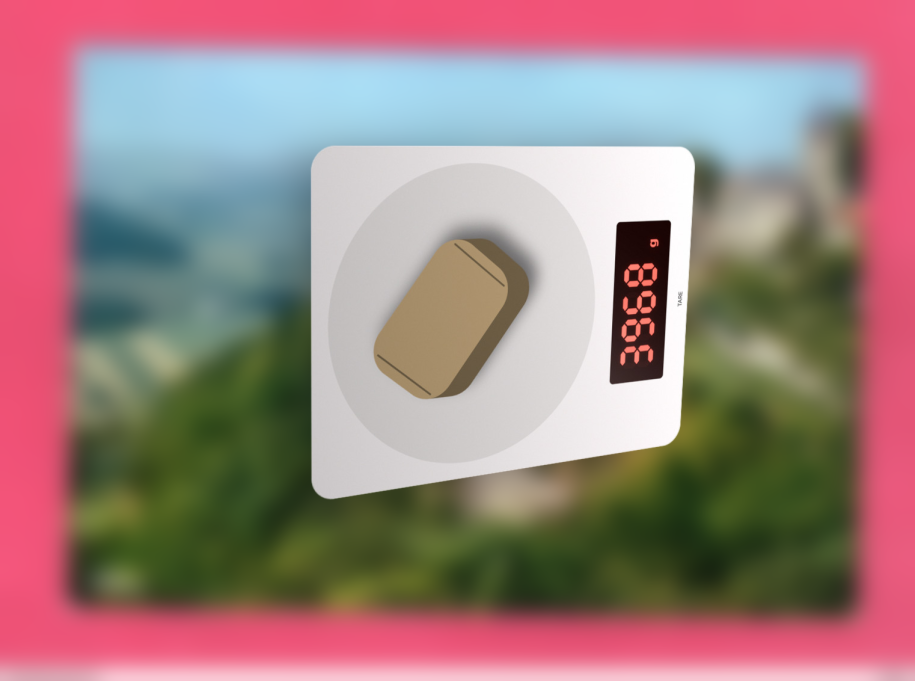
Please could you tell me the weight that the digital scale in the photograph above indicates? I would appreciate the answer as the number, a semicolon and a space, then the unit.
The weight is 3968; g
